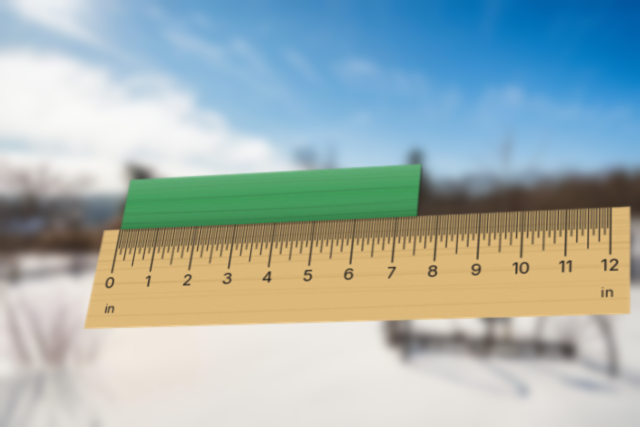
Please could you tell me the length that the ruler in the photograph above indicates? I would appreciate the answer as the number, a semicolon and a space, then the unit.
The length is 7.5; in
